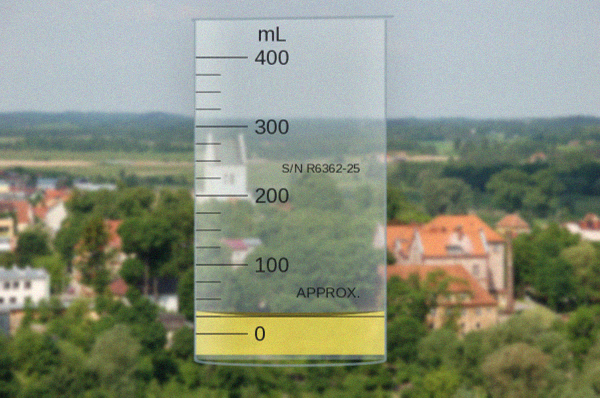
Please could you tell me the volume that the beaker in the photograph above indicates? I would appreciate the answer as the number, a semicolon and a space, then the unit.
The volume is 25; mL
